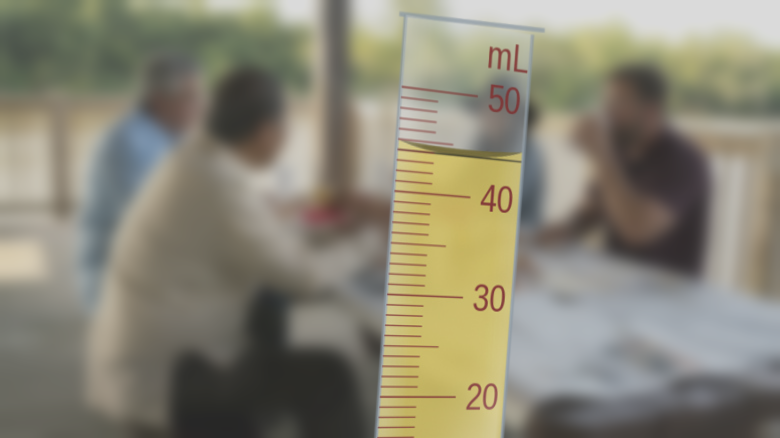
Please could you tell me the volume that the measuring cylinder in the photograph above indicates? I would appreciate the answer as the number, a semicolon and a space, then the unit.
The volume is 44; mL
